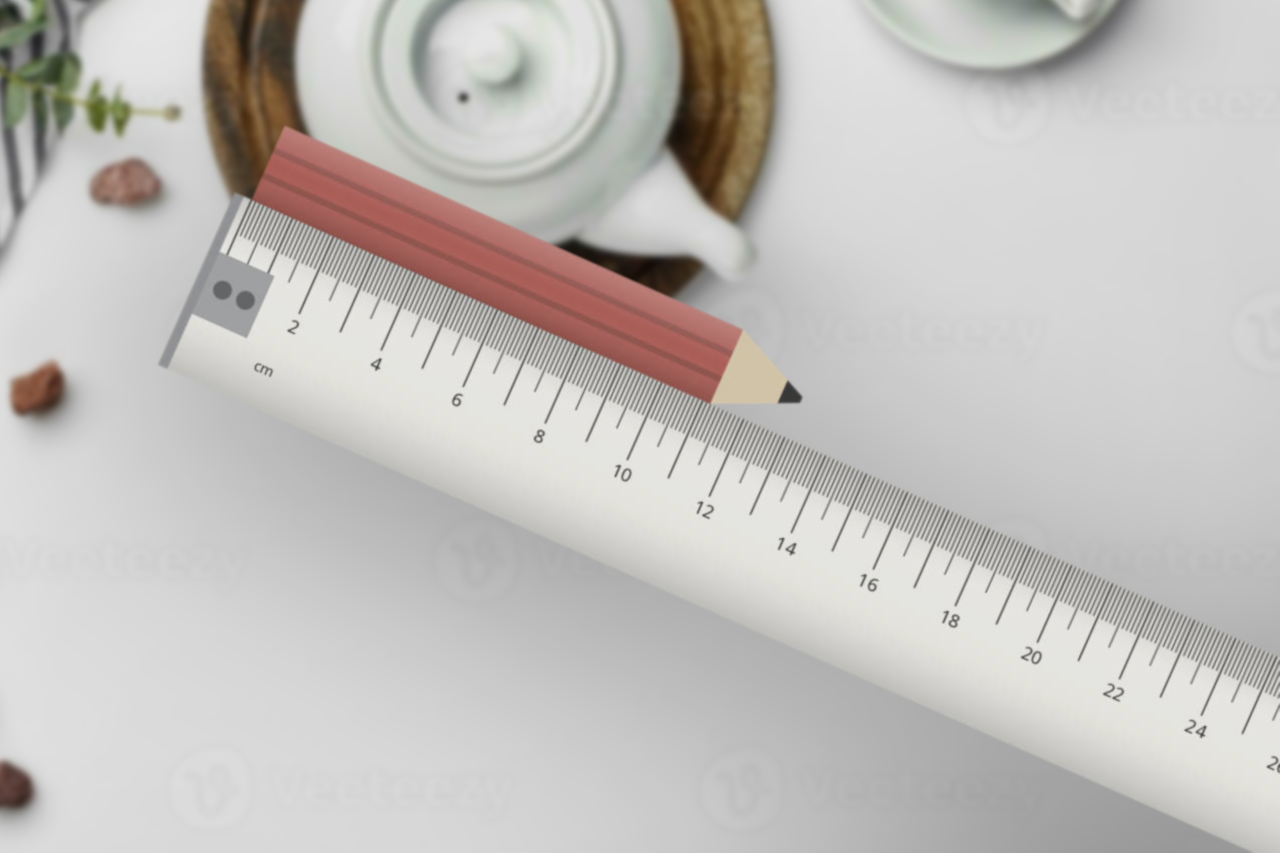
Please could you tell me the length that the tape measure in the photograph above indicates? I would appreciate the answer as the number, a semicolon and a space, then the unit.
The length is 13; cm
